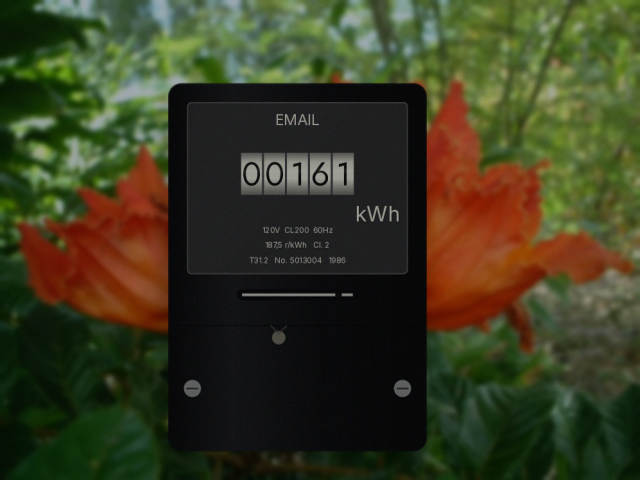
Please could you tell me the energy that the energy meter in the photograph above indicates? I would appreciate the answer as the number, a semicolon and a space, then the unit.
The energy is 161; kWh
